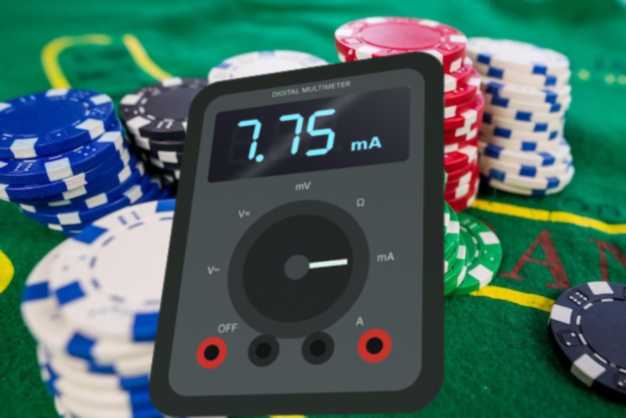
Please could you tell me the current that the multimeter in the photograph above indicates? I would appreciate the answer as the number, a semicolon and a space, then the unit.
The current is 7.75; mA
